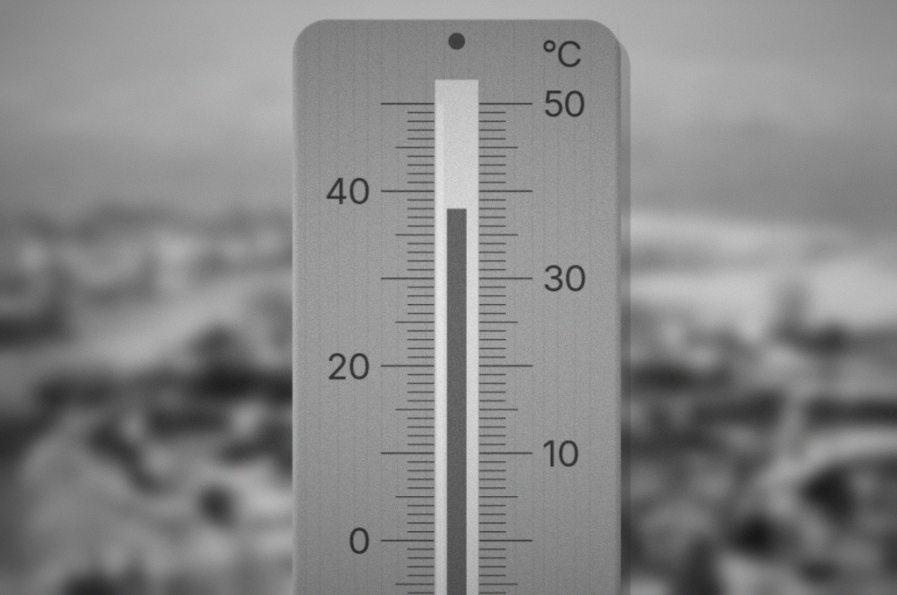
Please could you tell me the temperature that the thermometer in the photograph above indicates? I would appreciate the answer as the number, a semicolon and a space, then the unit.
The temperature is 38; °C
